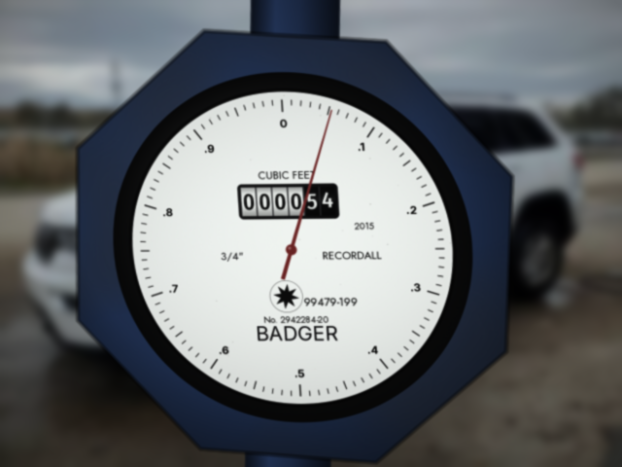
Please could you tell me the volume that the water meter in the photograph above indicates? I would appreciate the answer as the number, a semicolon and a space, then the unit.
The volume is 54.05; ft³
